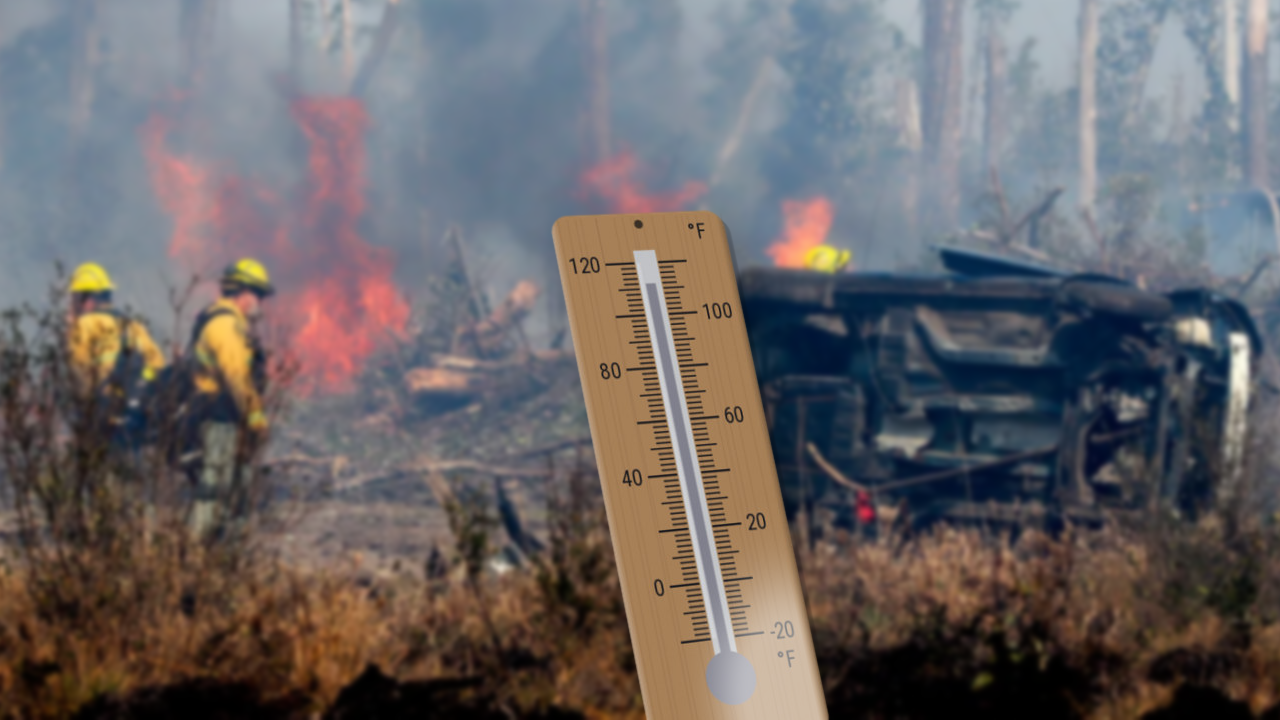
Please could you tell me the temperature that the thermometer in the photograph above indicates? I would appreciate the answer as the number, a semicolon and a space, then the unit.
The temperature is 112; °F
